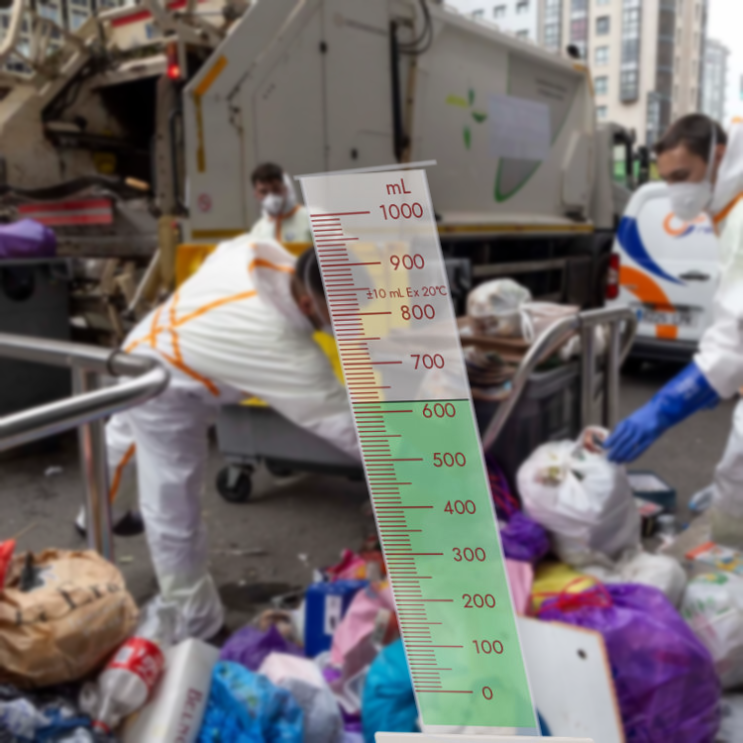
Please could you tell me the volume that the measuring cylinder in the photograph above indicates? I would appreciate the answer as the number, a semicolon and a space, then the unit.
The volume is 620; mL
